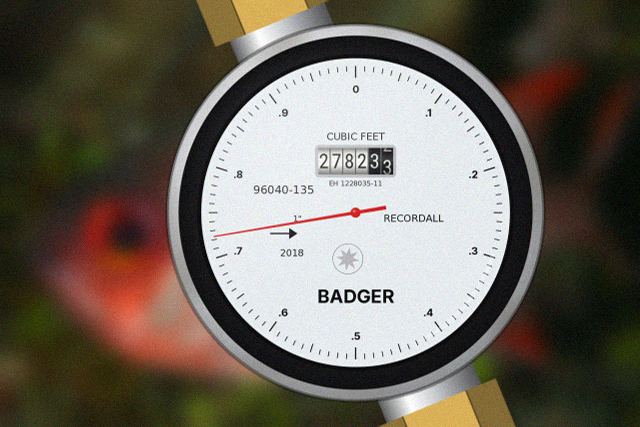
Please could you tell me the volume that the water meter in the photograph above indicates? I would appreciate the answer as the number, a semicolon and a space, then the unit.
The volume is 278232.72; ft³
